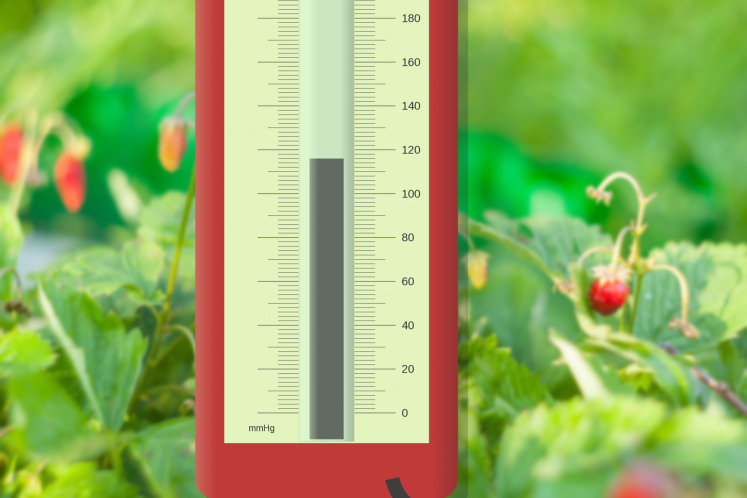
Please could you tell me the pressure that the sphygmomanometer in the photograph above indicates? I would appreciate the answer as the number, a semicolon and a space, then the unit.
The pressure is 116; mmHg
